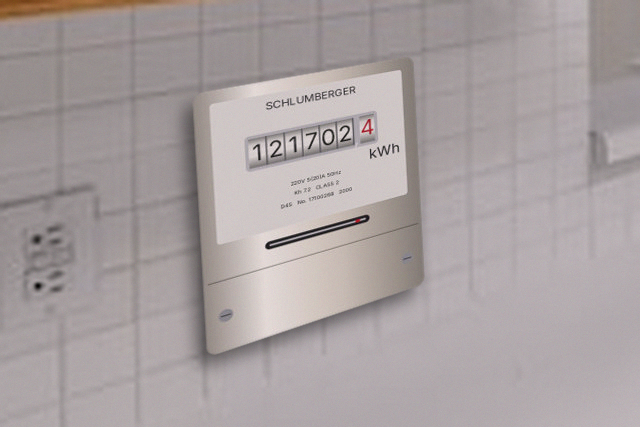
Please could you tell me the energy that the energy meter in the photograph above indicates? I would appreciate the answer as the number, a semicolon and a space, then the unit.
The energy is 121702.4; kWh
